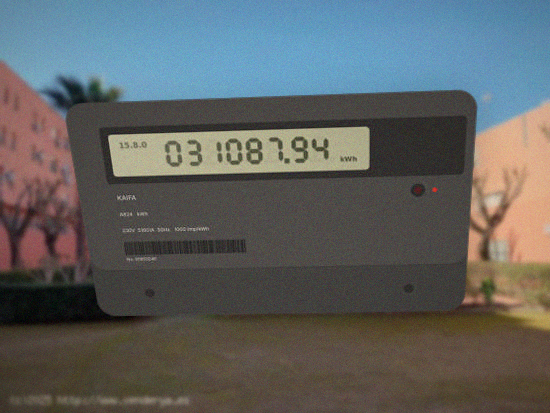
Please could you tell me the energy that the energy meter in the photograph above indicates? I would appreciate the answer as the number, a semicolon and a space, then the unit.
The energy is 31087.94; kWh
